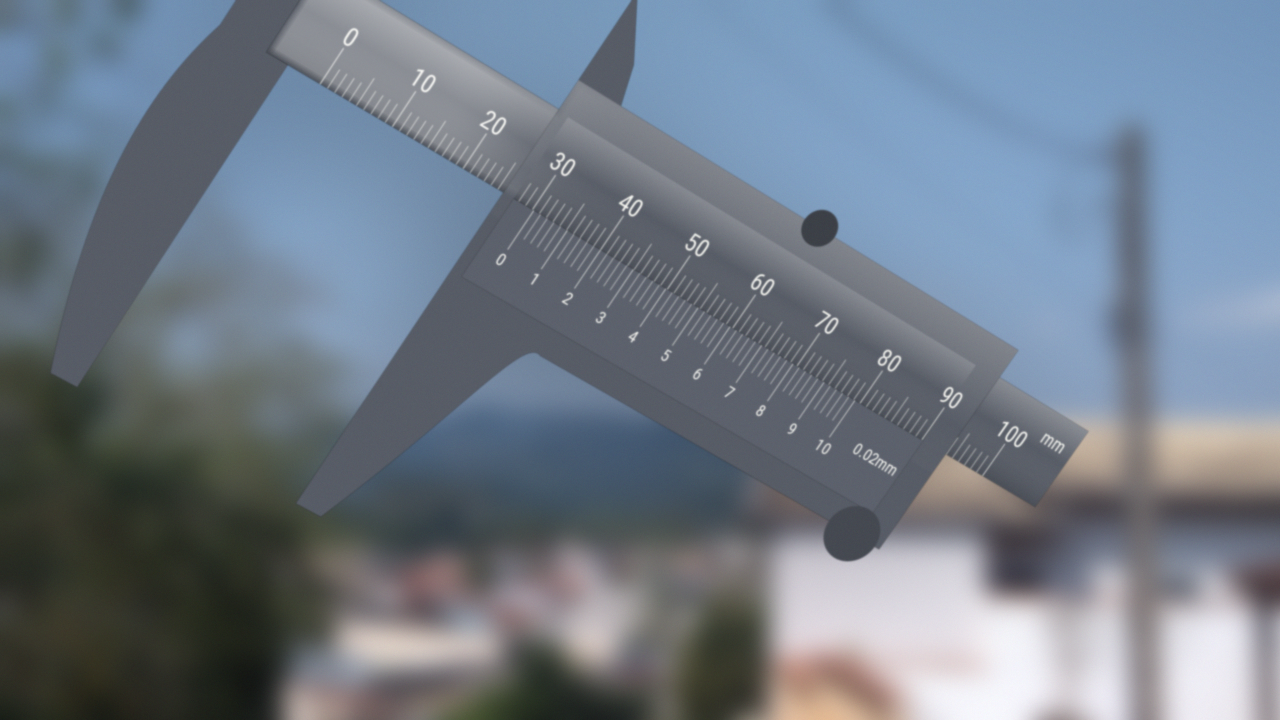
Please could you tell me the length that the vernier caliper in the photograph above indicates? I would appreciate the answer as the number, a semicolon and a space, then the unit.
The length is 30.2; mm
